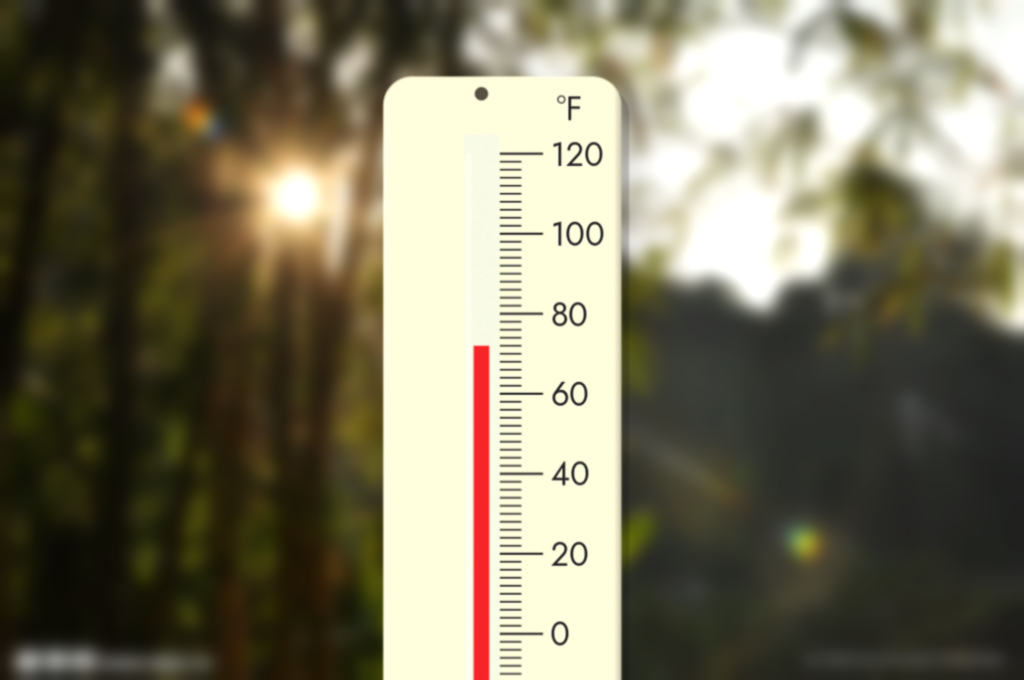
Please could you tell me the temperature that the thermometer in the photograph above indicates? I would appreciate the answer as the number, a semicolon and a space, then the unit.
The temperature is 72; °F
